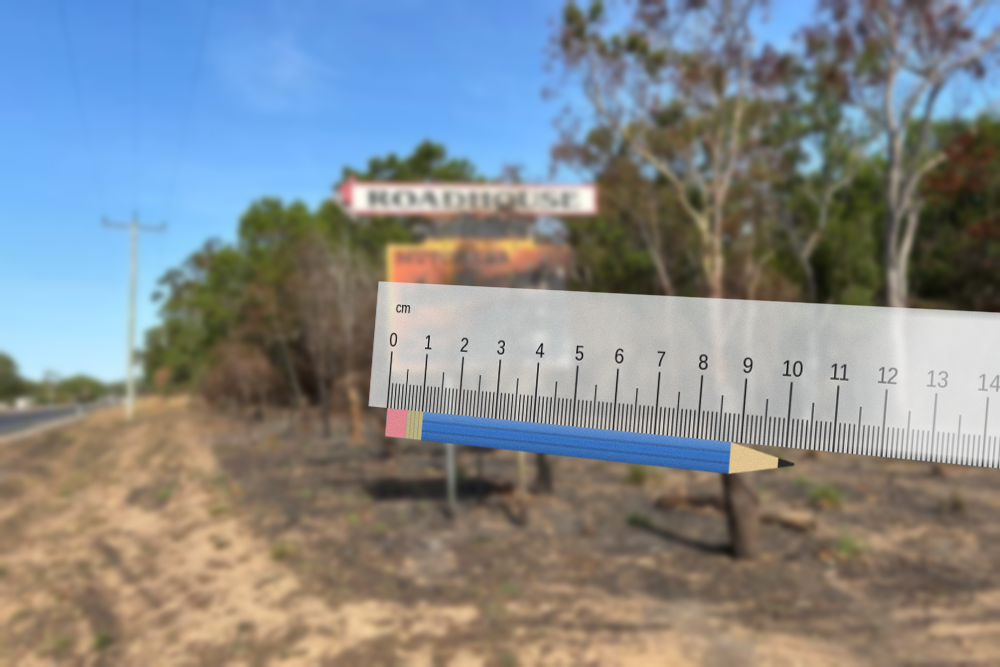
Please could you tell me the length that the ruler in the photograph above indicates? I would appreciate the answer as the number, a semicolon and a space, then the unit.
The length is 10.2; cm
